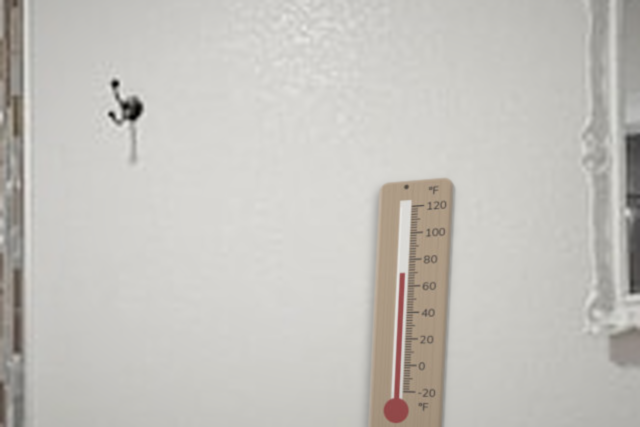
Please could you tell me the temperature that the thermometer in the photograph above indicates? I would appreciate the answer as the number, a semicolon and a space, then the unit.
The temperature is 70; °F
